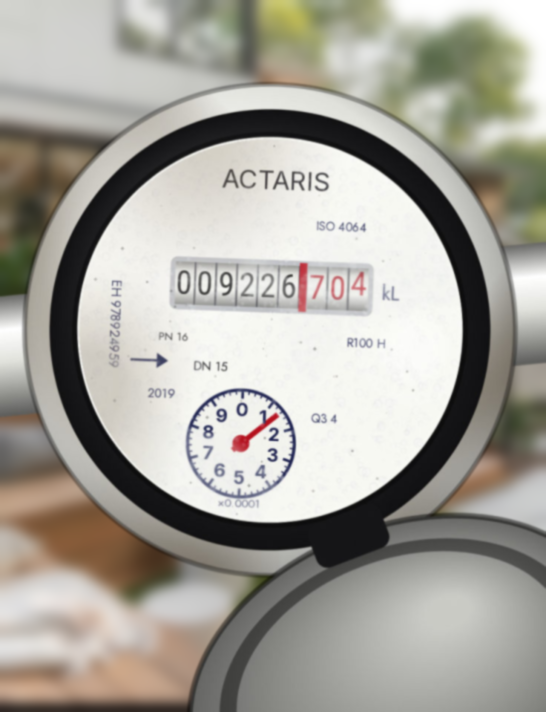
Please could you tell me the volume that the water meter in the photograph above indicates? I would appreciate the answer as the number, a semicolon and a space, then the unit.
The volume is 9226.7041; kL
